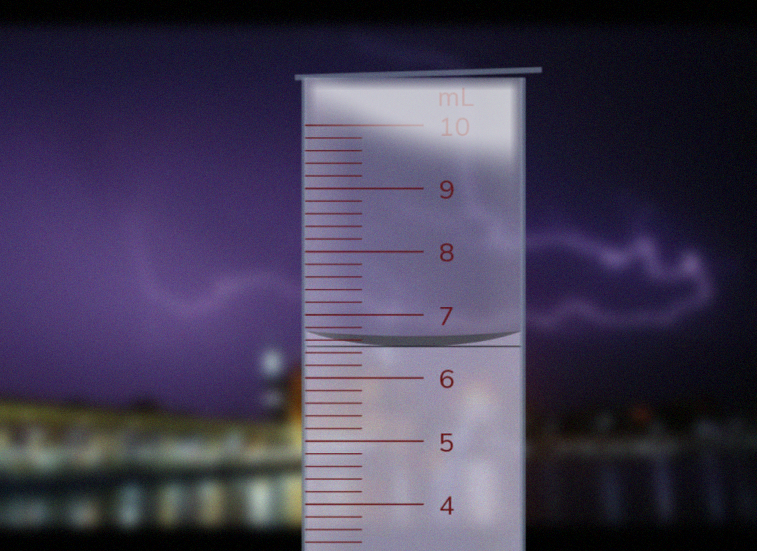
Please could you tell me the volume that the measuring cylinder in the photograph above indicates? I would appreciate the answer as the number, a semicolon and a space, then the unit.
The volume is 6.5; mL
